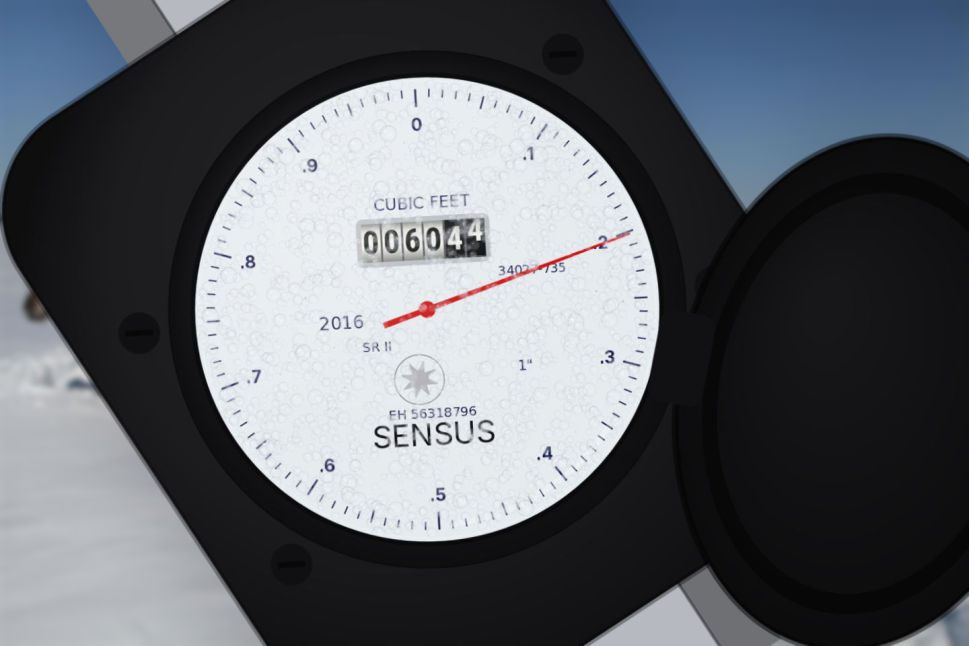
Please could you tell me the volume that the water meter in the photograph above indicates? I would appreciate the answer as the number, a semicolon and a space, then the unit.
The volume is 6044.20; ft³
